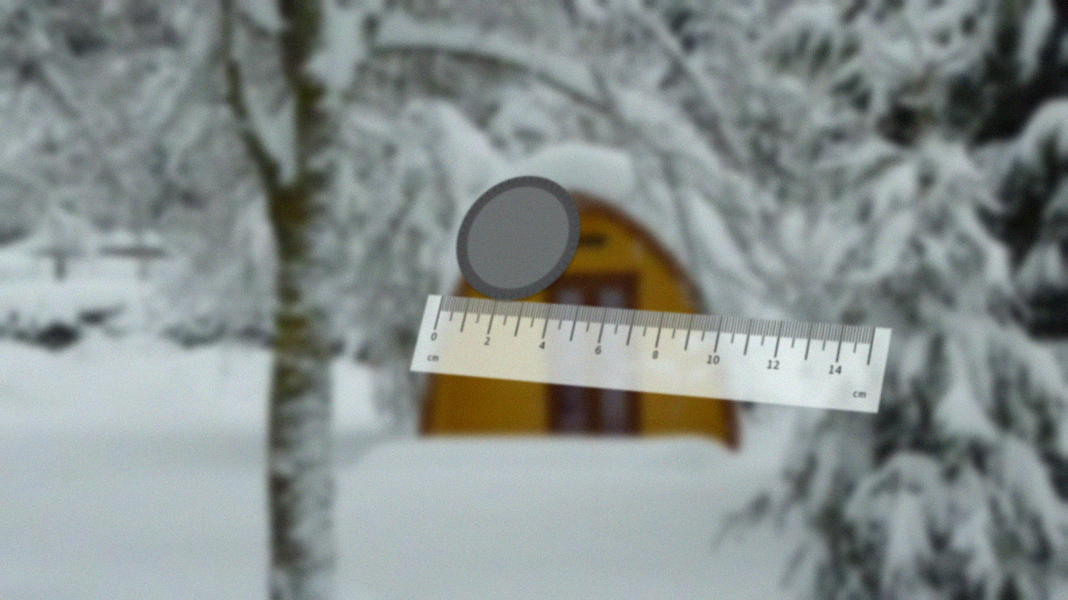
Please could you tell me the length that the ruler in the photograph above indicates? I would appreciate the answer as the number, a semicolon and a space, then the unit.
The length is 4.5; cm
